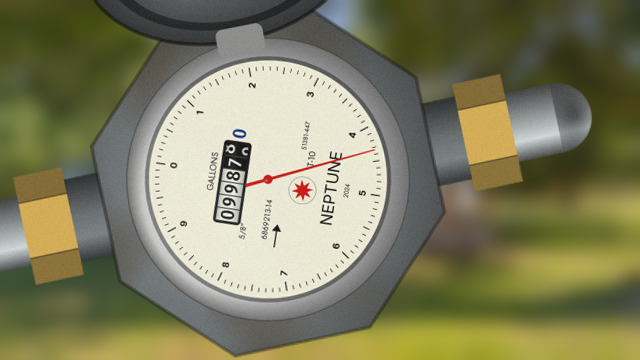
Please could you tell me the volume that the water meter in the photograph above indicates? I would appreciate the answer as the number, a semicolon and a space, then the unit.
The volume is 998784.3; gal
